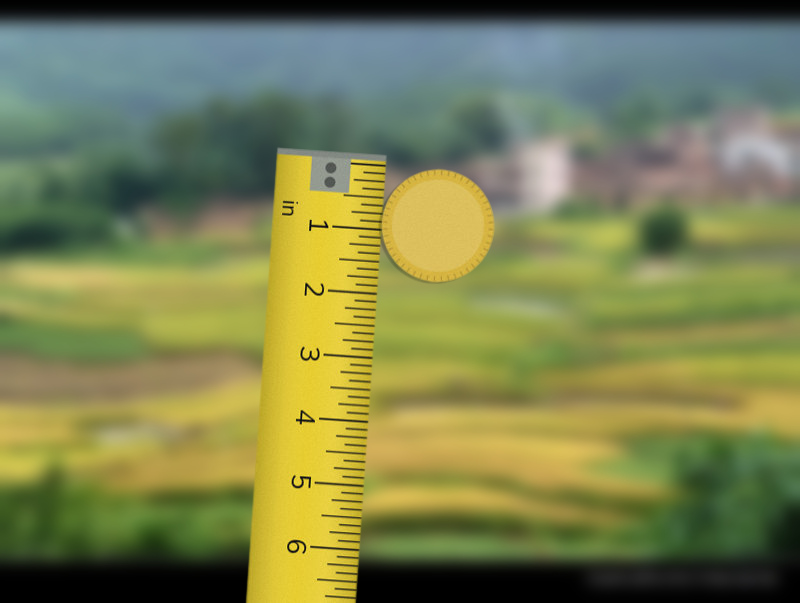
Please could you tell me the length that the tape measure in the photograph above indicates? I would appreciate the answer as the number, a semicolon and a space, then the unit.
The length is 1.75; in
